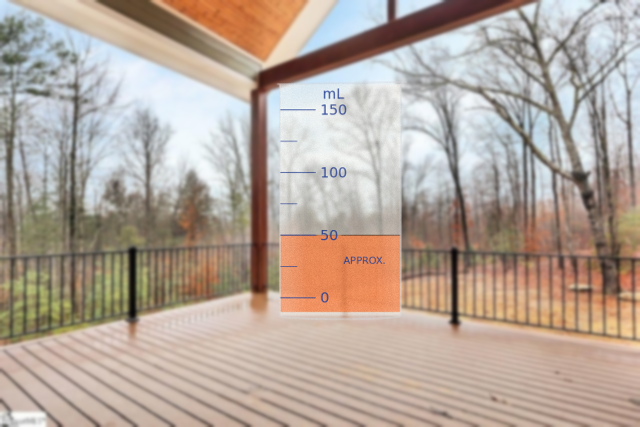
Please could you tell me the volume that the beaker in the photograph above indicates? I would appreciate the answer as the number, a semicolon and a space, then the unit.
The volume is 50; mL
